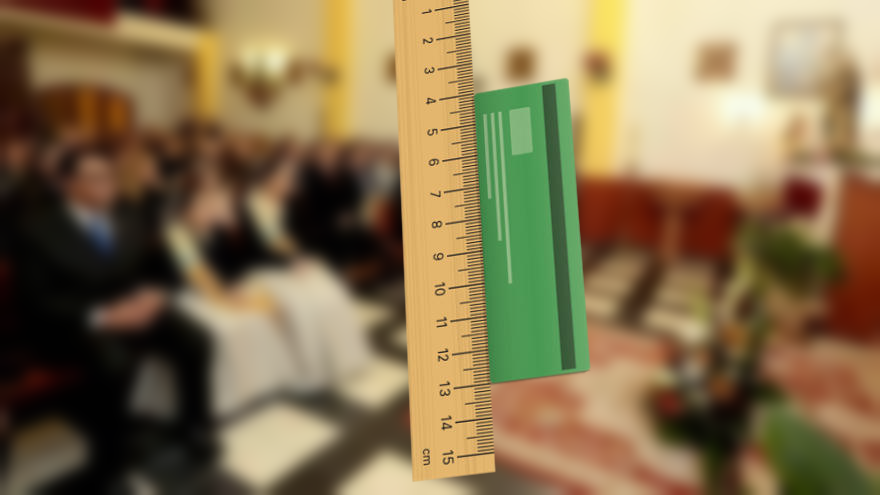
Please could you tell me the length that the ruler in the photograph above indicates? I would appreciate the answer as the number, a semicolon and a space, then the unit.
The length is 9; cm
